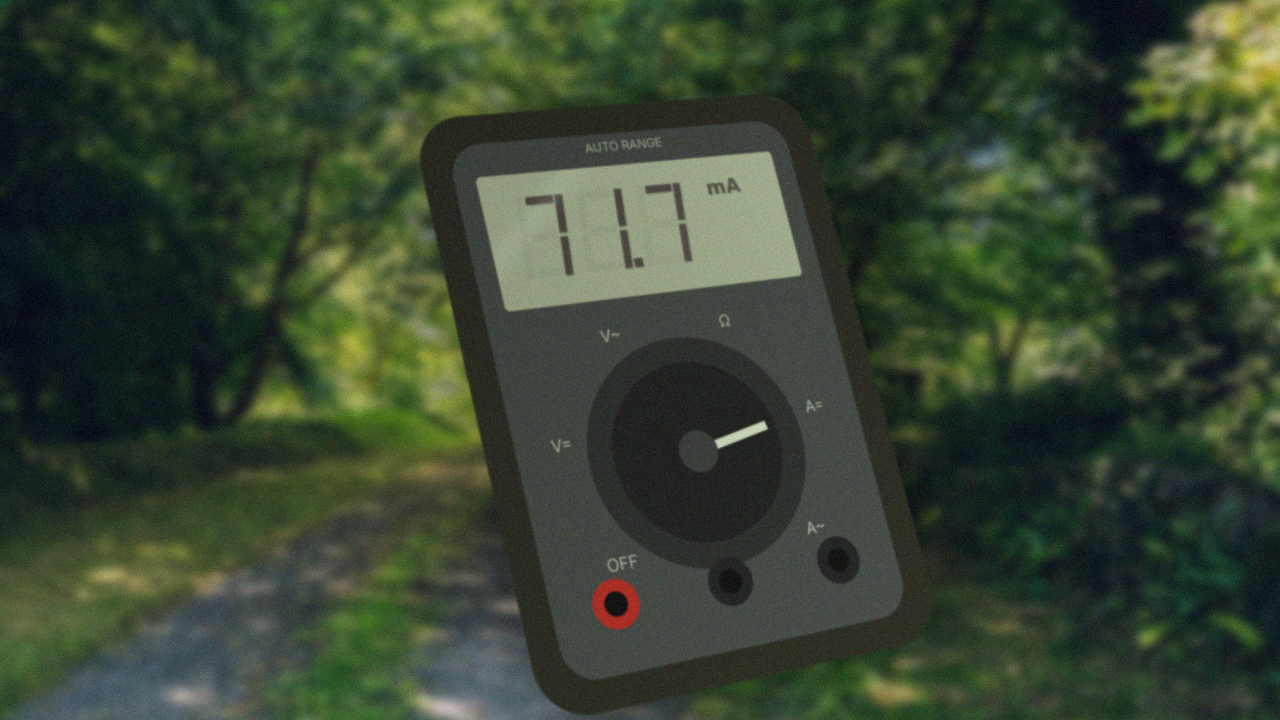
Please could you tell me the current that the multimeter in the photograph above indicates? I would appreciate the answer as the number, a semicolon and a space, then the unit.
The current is 71.7; mA
